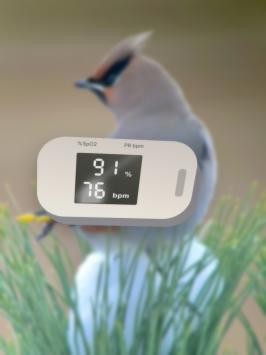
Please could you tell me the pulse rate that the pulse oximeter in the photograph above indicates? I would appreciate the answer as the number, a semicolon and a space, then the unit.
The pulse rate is 76; bpm
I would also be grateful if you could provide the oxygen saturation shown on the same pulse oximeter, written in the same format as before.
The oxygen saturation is 91; %
